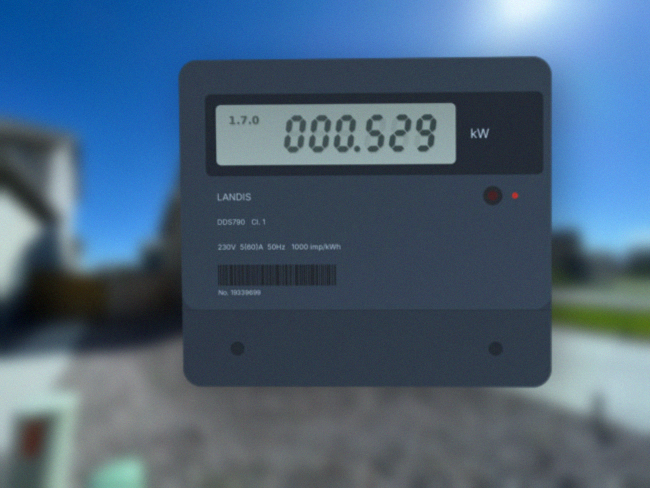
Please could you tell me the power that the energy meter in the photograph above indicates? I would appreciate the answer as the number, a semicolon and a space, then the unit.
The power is 0.529; kW
